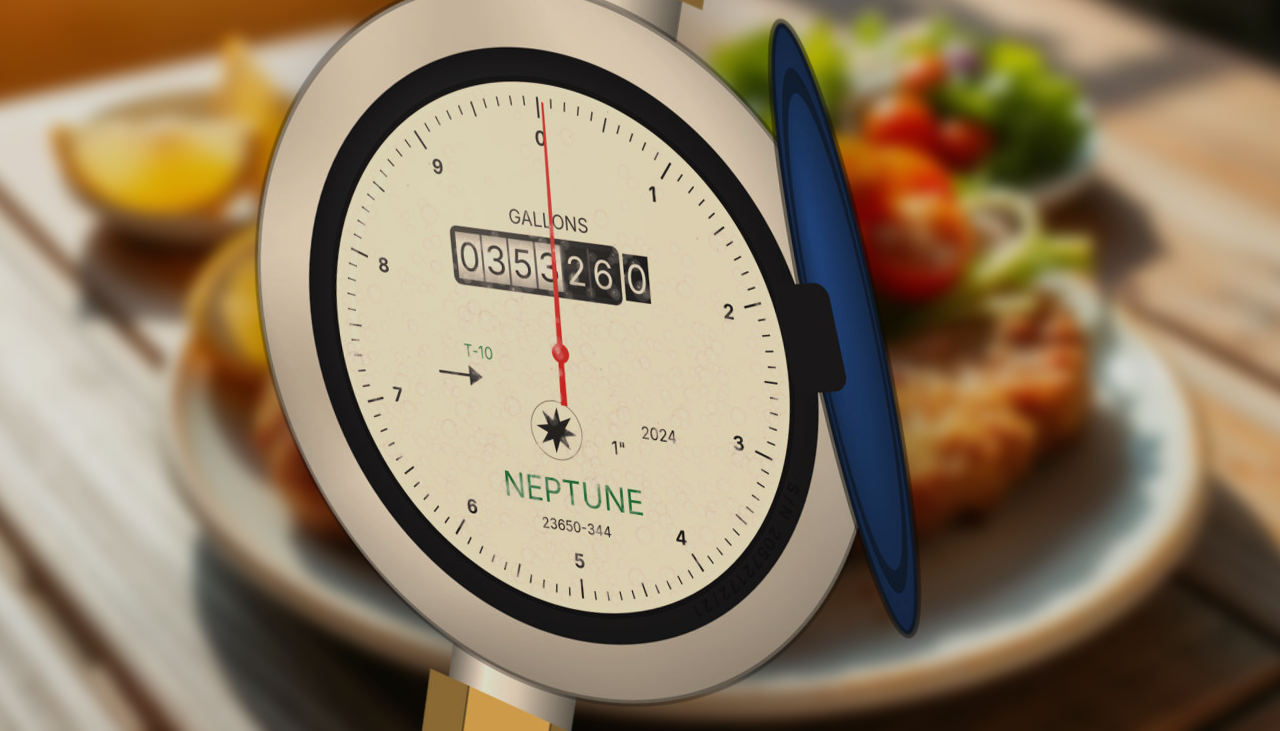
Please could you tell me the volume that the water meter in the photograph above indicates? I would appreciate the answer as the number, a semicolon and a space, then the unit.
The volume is 353260.0; gal
